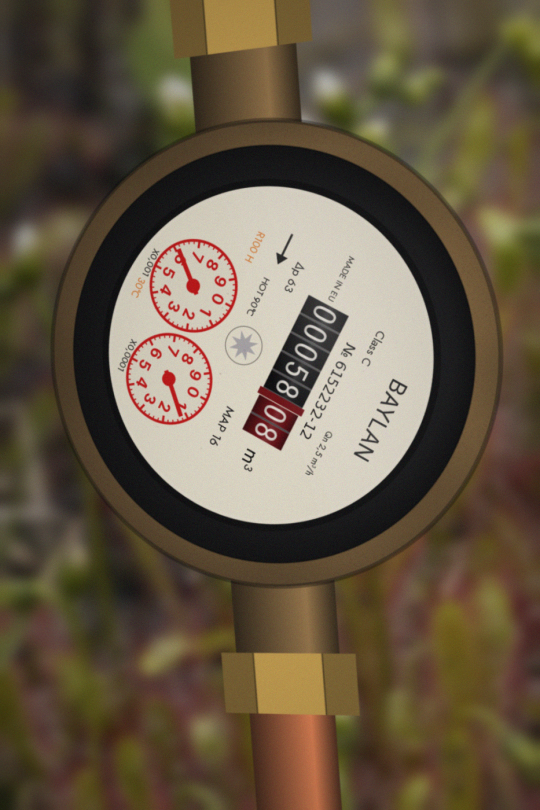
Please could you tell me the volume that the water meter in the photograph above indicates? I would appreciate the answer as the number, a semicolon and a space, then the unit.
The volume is 58.0861; m³
